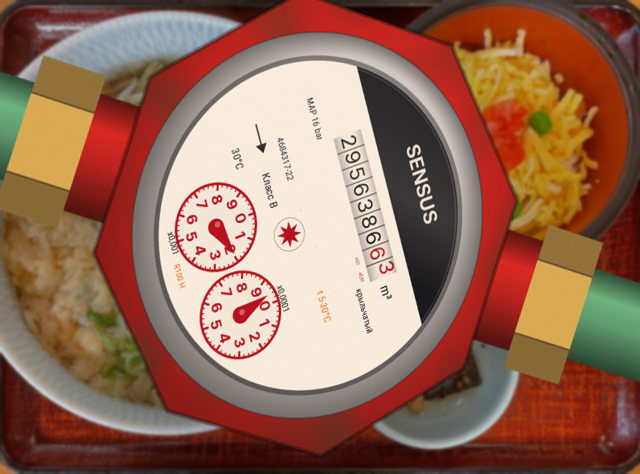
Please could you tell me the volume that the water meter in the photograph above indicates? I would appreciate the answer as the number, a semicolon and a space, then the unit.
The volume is 2956386.6319; m³
